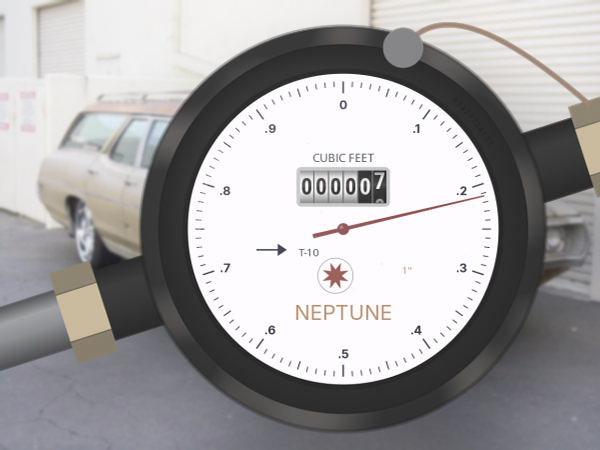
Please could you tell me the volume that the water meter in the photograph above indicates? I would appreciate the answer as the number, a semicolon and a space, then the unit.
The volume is 7.21; ft³
